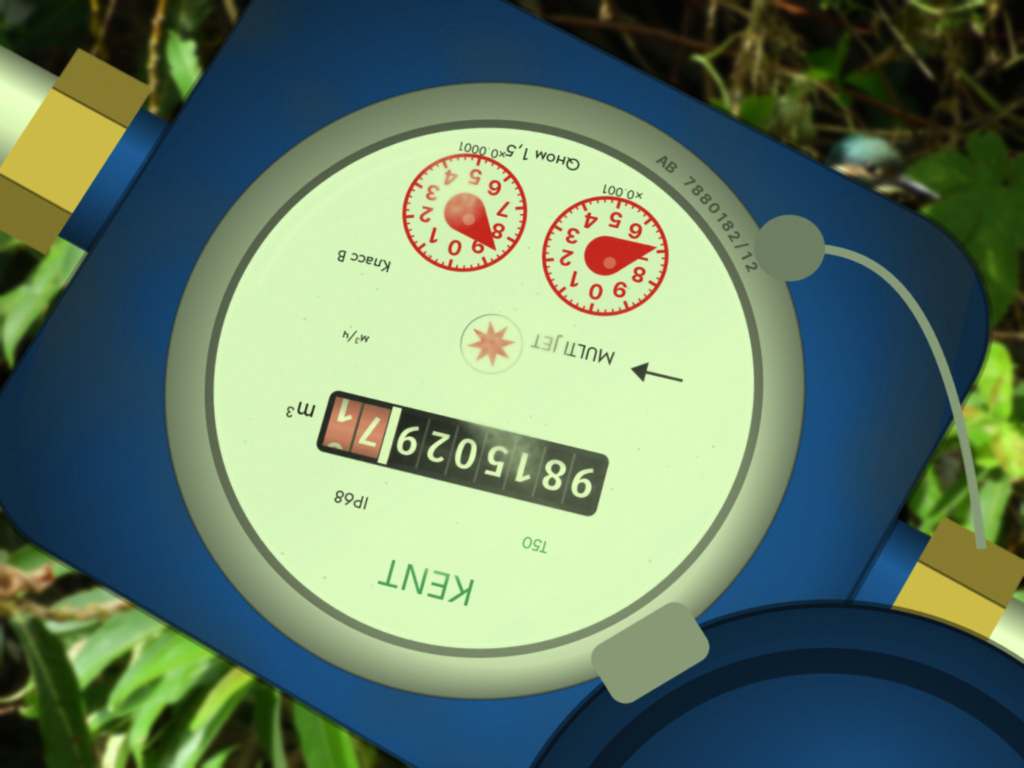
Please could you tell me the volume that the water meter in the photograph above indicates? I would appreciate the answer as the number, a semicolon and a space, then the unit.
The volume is 9815029.7068; m³
